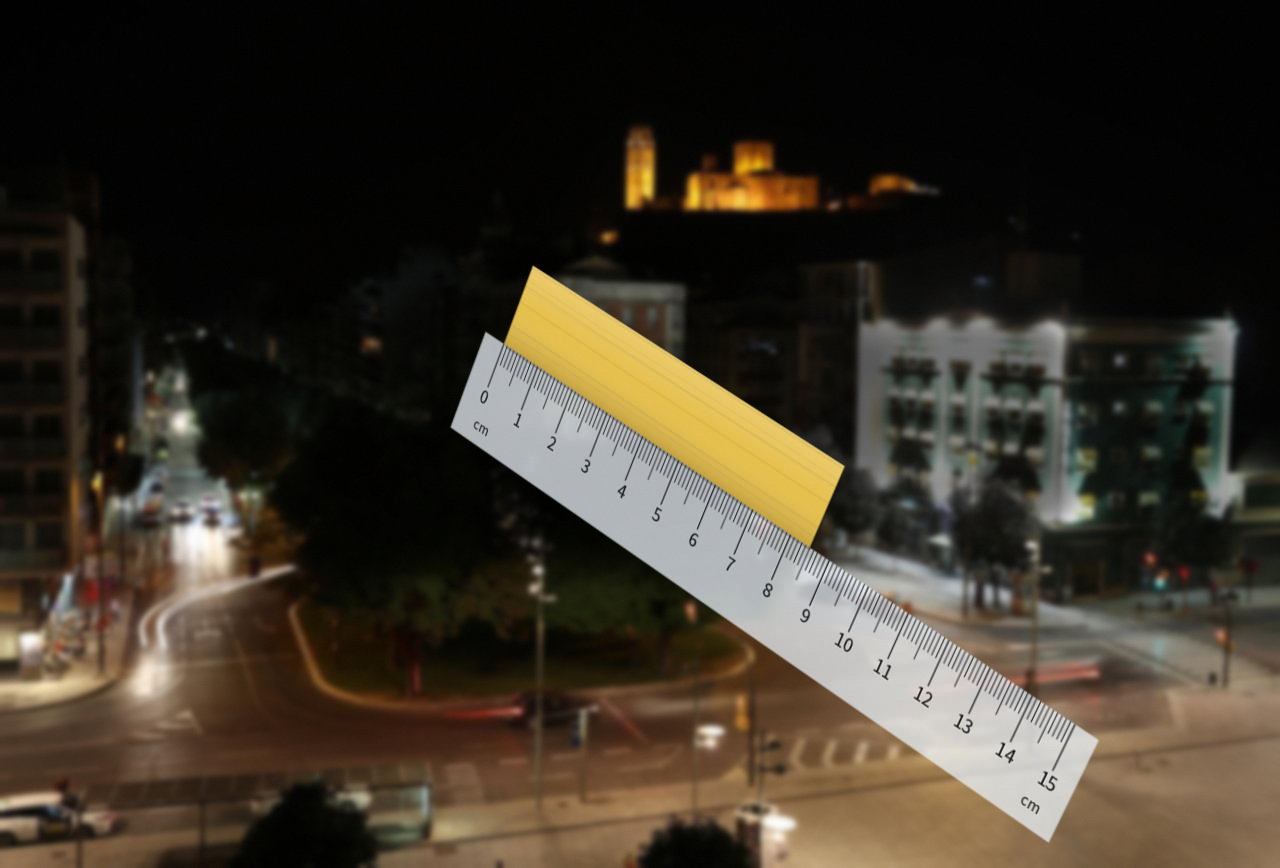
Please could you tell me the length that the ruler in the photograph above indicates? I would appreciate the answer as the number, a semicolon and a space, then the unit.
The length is 8.5; cm
